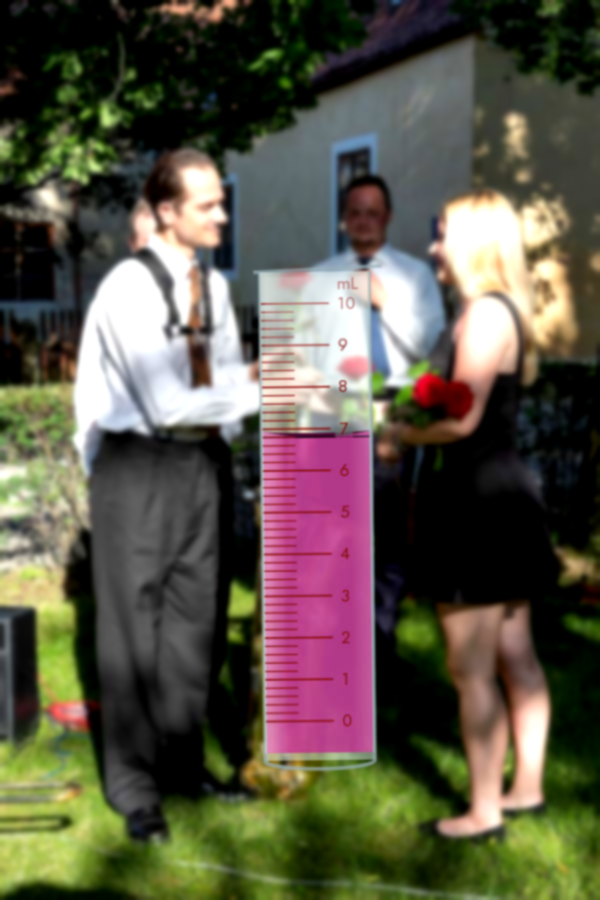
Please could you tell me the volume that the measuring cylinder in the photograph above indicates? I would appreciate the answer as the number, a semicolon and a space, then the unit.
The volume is 6.8; mL
